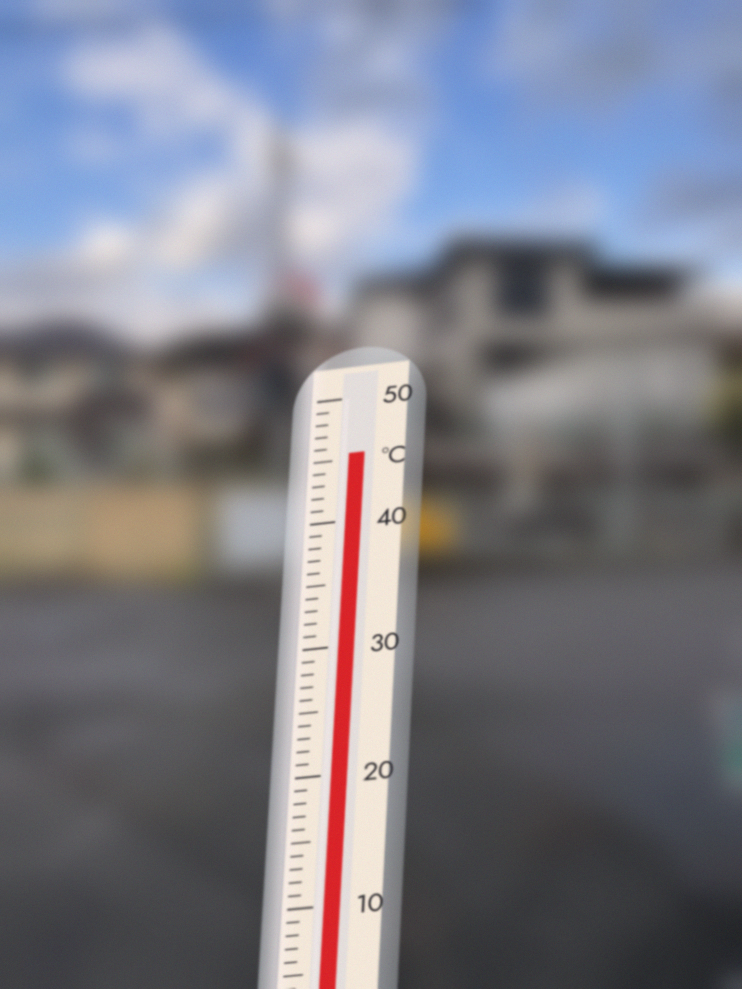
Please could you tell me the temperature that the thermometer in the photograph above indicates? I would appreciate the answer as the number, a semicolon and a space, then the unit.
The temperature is 45.5; °C
